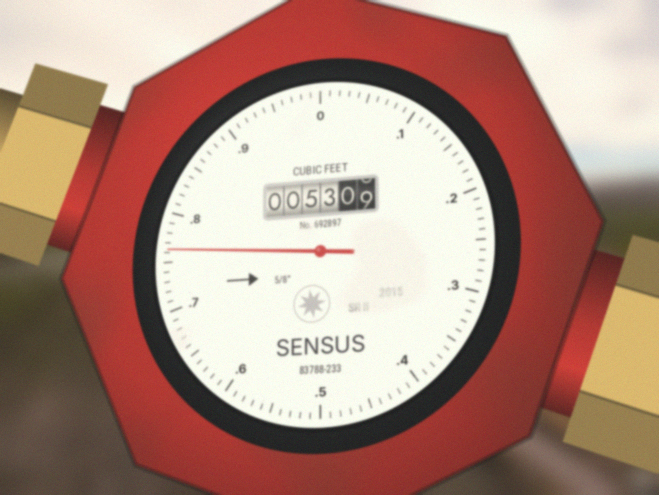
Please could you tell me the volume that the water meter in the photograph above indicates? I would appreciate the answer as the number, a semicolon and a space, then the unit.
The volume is 5308.76; ft³
